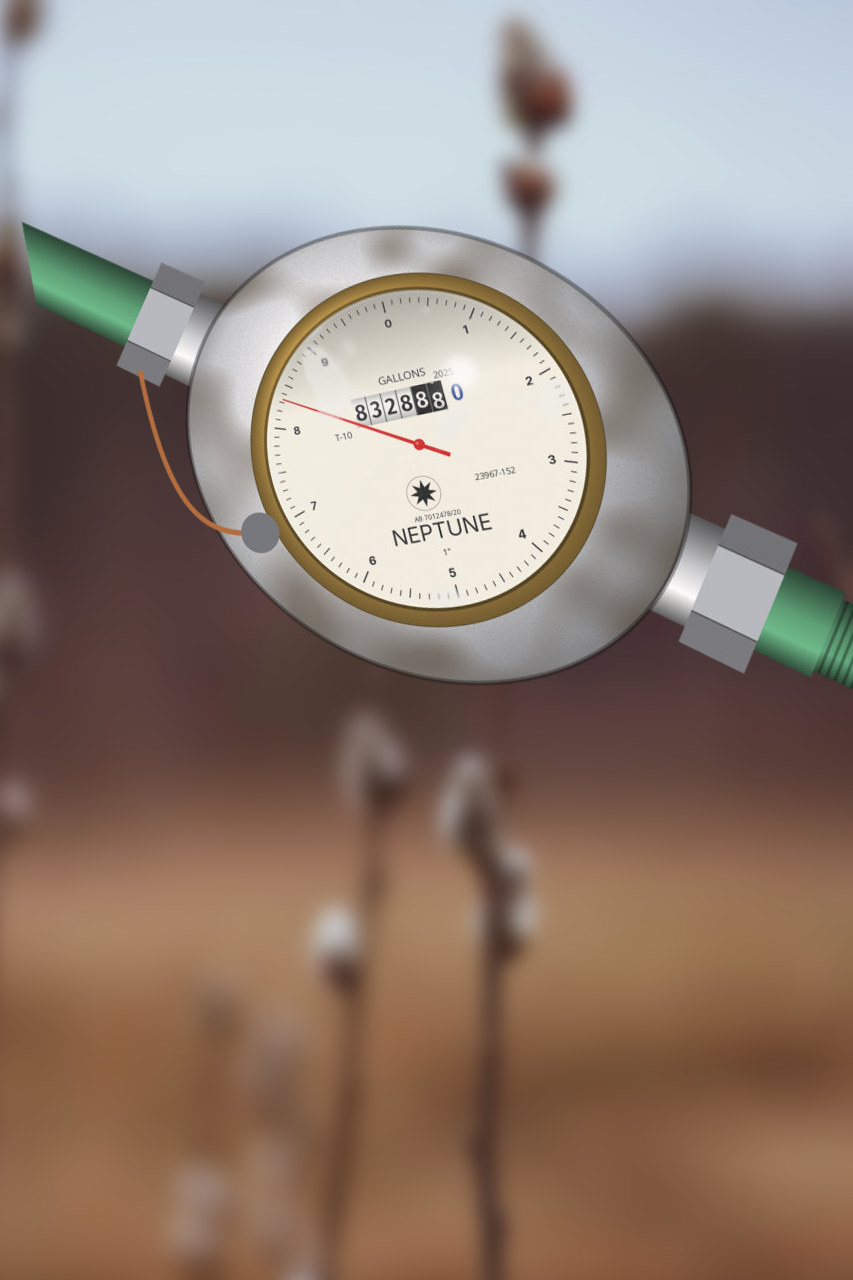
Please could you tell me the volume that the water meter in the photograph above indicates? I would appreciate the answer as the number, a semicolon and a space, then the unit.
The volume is 8328878.3; gal
